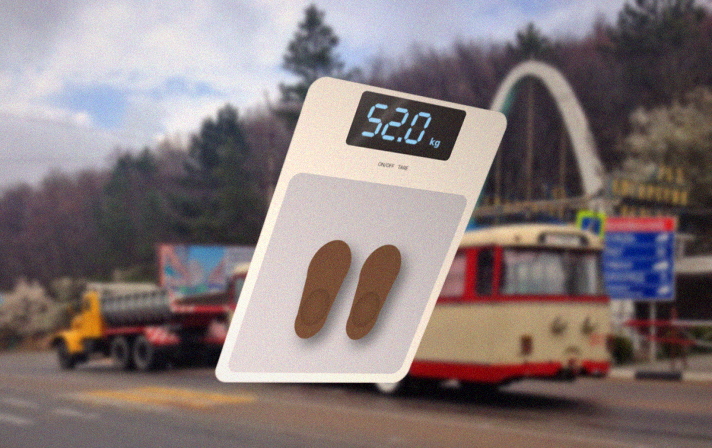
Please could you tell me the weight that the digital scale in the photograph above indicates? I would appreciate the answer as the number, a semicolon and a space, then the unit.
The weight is 52.0; kg
